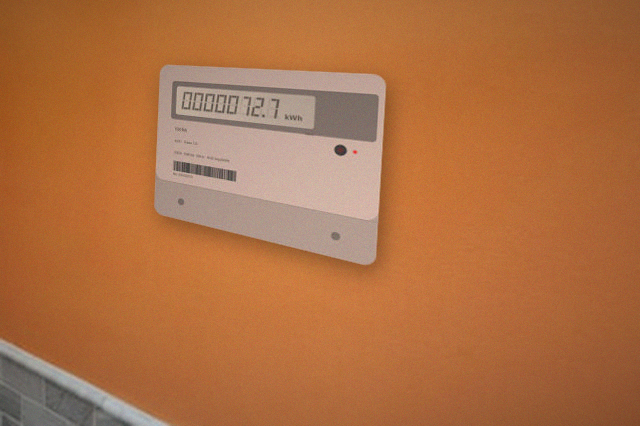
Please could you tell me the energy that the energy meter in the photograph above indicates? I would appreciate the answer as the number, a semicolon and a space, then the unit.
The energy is 72.7; kWh
